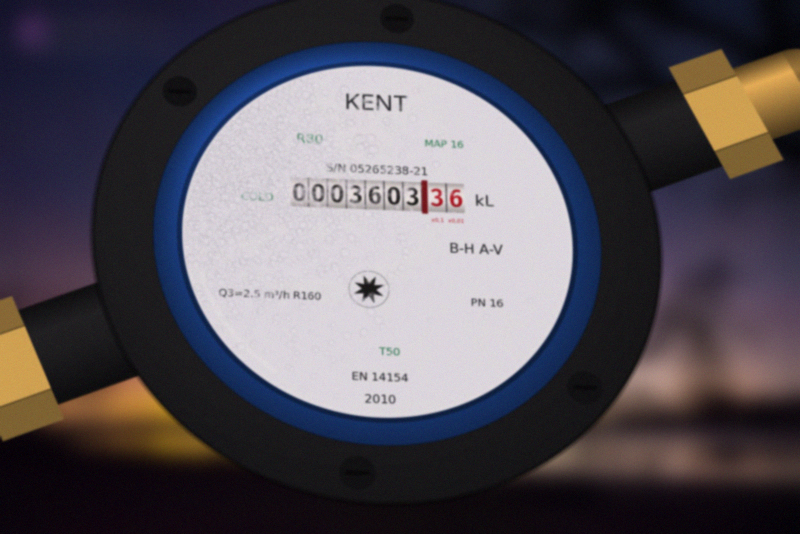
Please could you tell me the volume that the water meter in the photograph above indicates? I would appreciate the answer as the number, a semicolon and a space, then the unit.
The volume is 3603.36; kL
